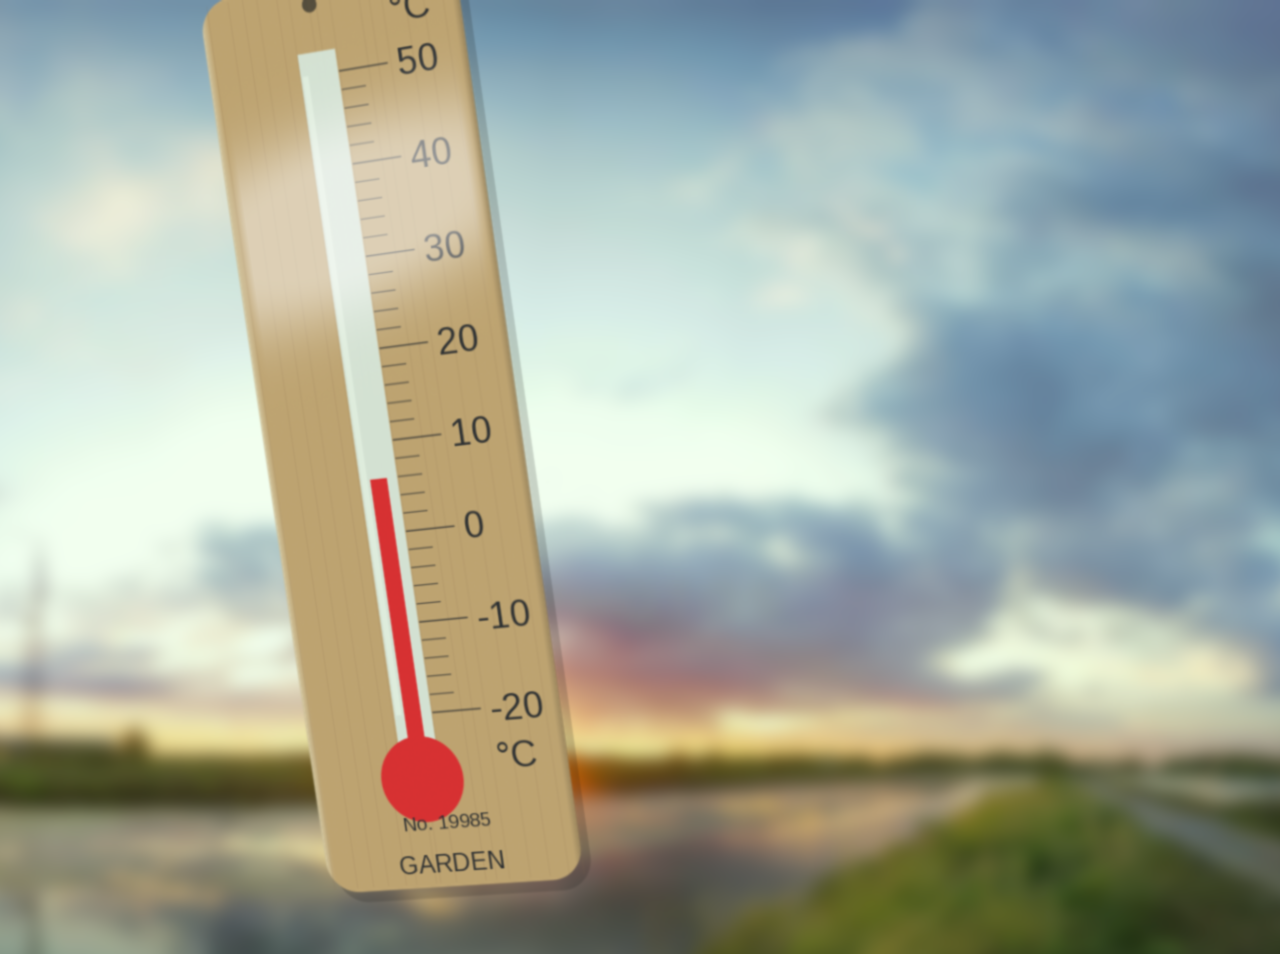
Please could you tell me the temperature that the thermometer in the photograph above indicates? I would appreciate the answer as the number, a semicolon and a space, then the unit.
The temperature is 6; °C
